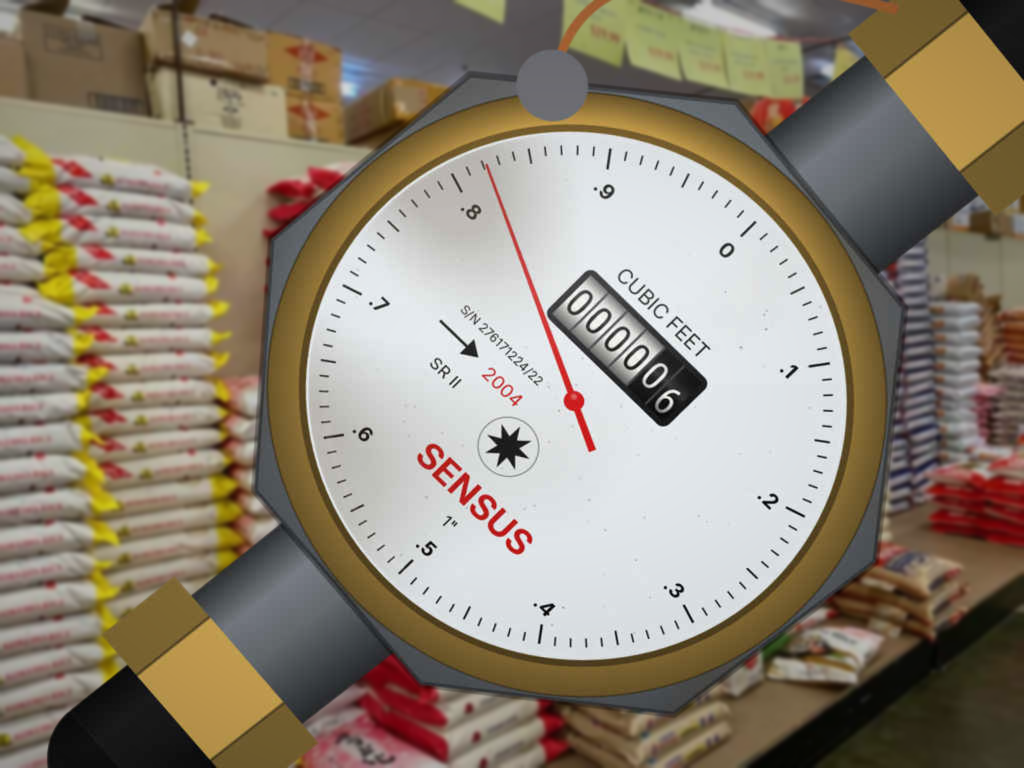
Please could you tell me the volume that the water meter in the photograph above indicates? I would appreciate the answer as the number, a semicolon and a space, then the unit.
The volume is 5.82; ft³
